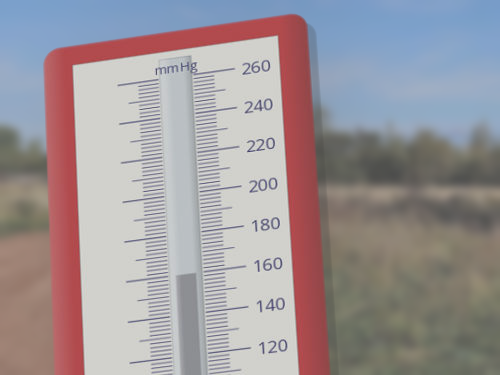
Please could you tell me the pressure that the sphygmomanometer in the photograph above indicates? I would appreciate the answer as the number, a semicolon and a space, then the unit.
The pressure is 160; mmHg
